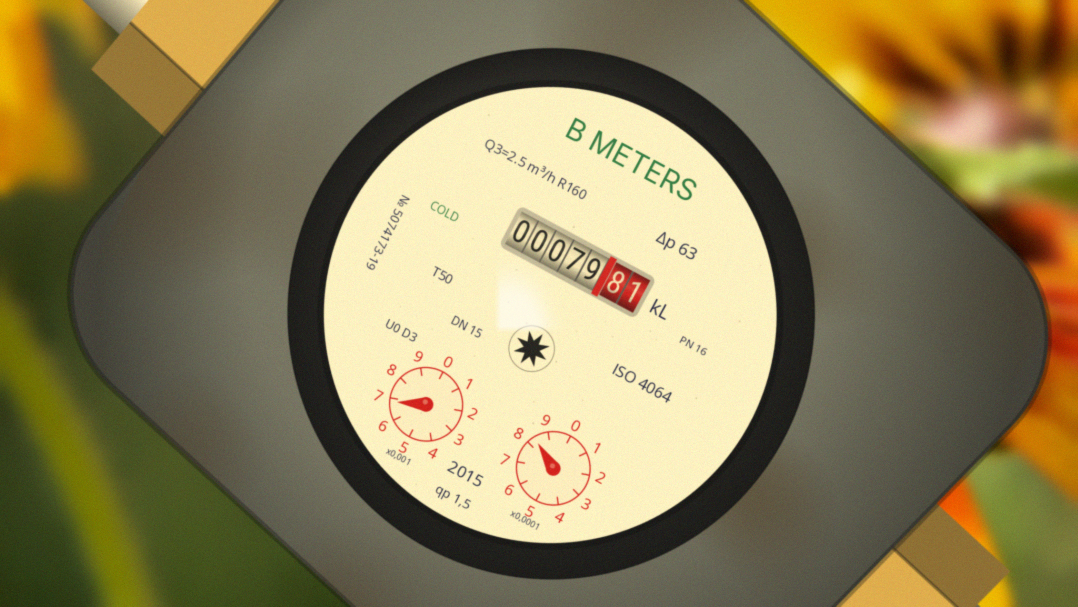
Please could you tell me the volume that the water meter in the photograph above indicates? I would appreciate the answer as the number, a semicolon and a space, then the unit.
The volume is 79.8168; kL
